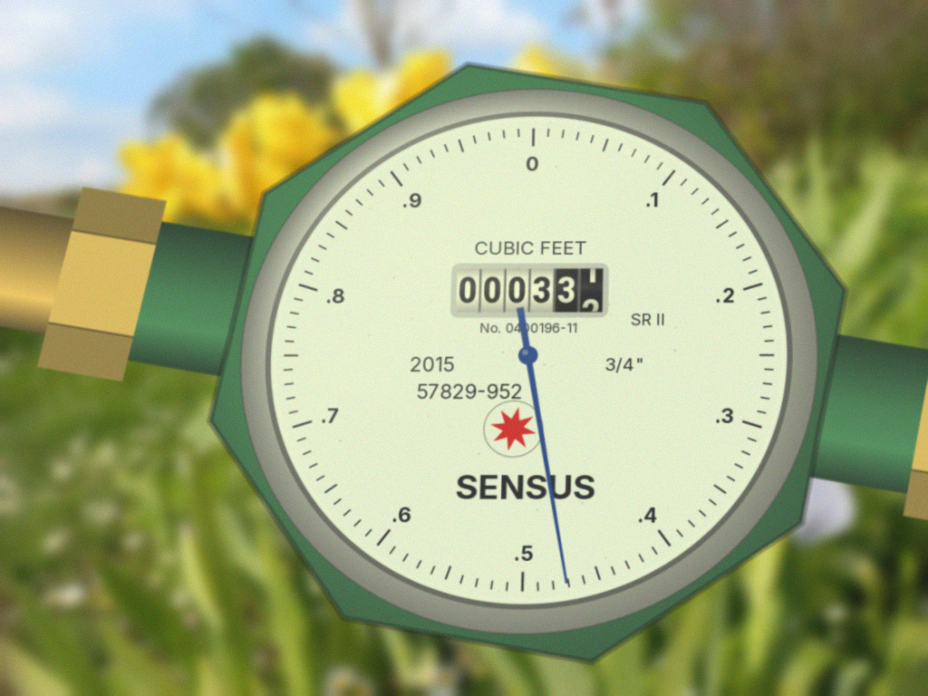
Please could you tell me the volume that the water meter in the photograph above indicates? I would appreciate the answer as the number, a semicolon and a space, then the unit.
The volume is 331.47; ft³
